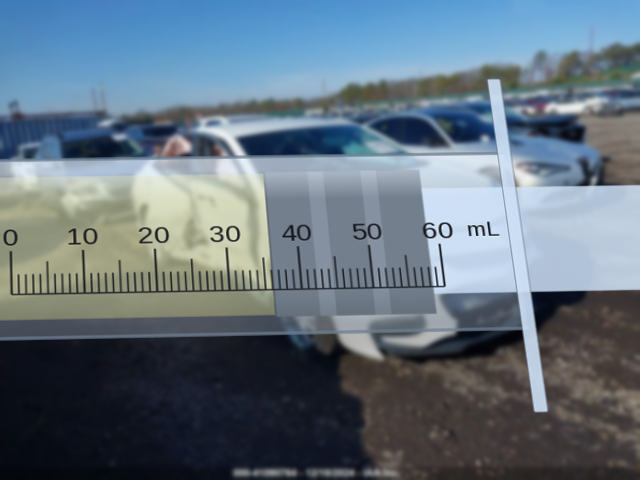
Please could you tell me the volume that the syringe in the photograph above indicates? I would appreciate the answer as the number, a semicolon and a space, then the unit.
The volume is 36; mL
